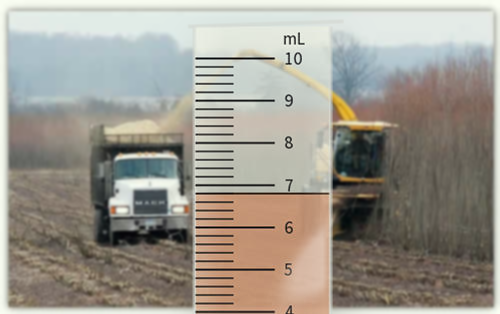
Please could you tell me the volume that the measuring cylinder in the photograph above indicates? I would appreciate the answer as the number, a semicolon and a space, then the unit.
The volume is 6.8; mL
